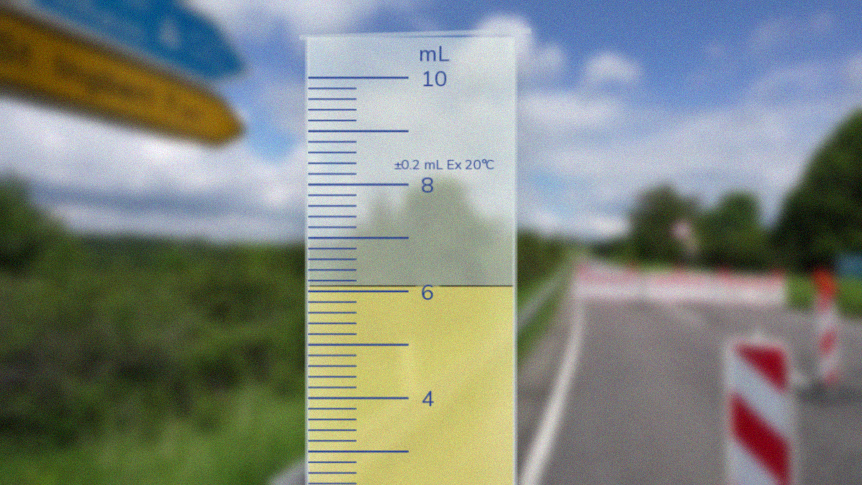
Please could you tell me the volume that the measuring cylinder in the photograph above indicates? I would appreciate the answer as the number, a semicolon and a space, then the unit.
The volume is 6.1; mL
